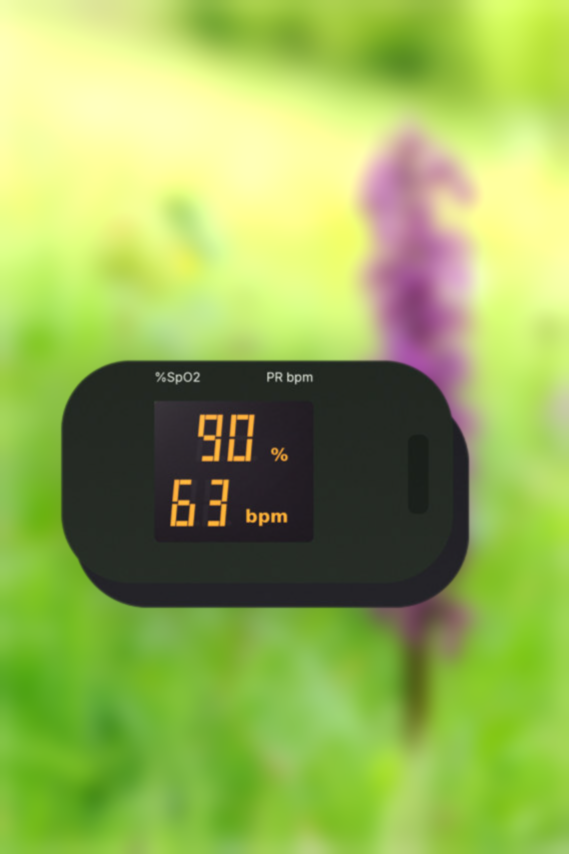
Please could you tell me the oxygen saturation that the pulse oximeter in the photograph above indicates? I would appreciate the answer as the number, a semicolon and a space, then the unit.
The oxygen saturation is 90; %
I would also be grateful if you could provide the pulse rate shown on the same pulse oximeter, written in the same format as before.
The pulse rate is 63; bpm
